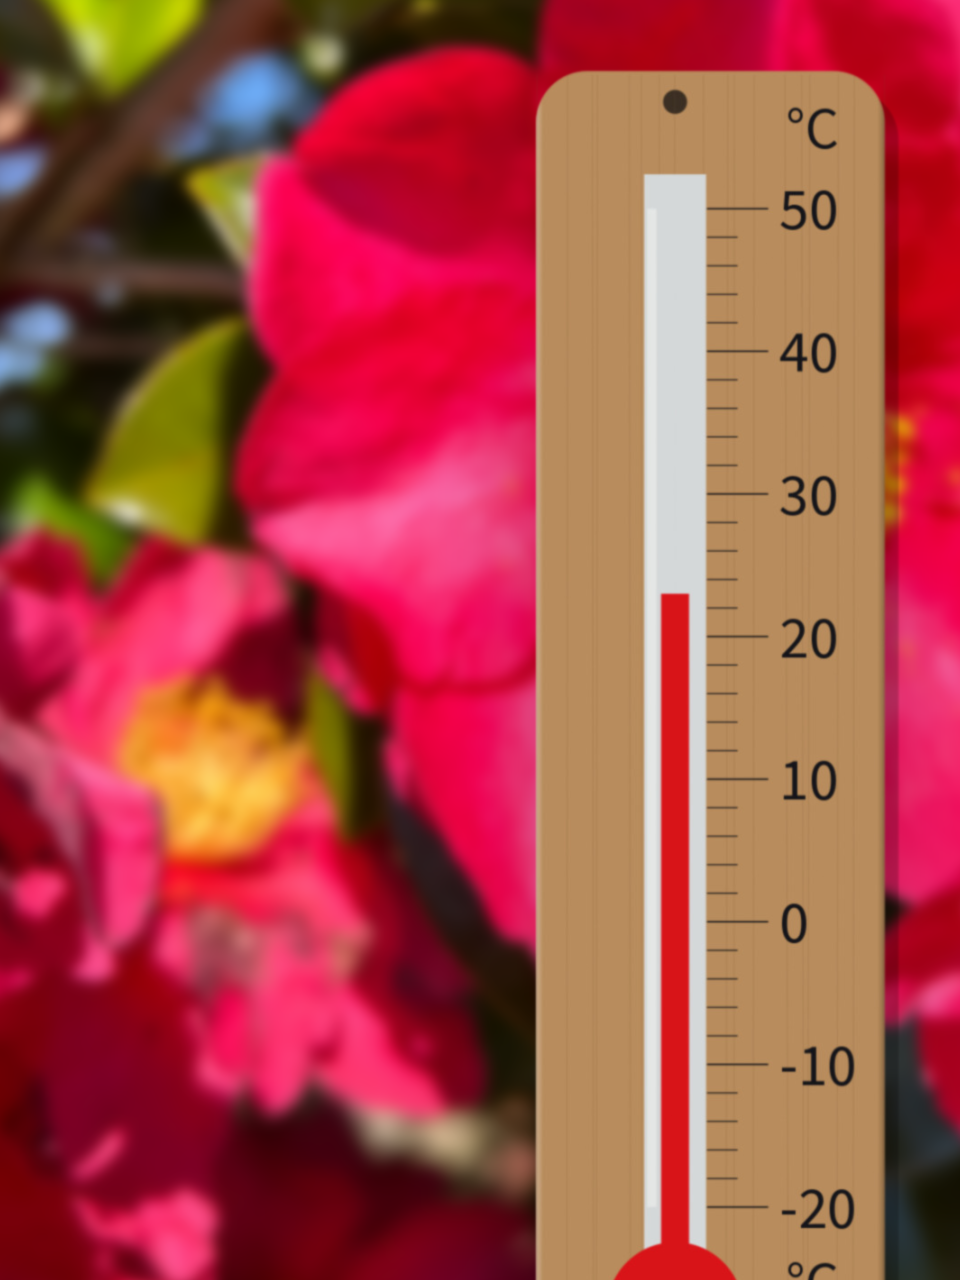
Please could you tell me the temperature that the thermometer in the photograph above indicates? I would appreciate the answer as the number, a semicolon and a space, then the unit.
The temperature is 23; °C
